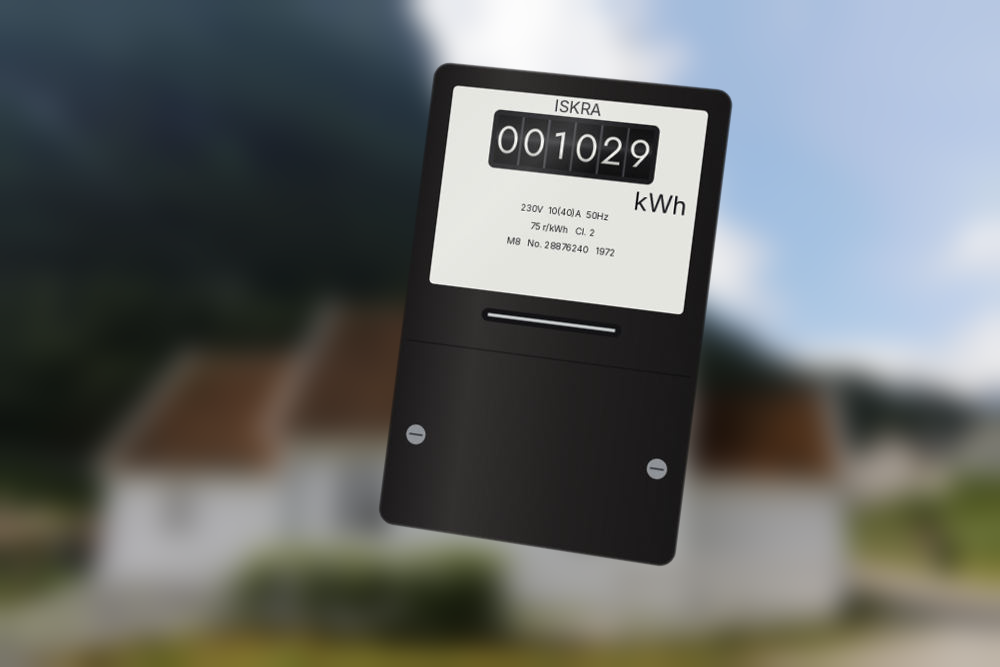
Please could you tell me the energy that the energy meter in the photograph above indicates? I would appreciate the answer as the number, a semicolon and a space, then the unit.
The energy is 1029; kWh
